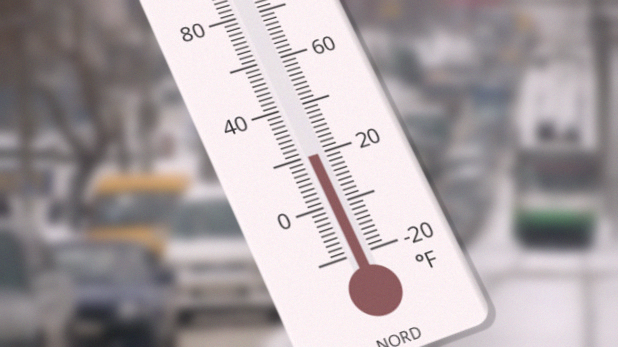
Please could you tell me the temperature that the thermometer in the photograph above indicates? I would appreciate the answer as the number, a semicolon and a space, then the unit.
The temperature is 20; °F
